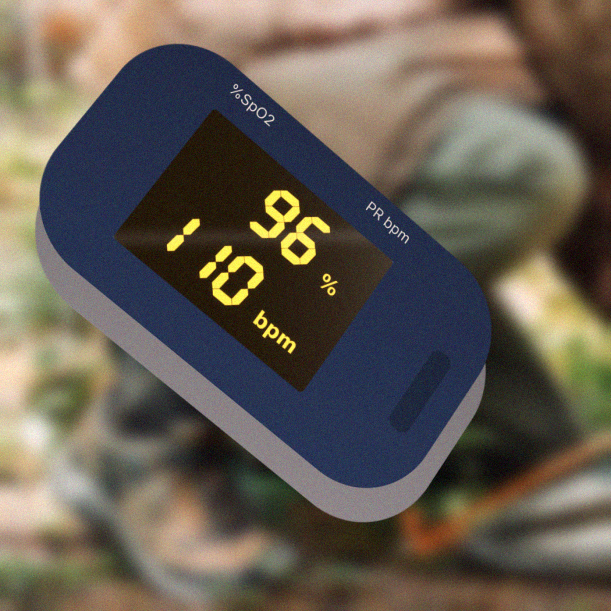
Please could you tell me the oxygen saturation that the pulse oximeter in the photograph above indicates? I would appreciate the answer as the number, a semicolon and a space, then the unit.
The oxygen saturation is 96; %
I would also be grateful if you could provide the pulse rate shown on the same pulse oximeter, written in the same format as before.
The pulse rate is 110; bpm
